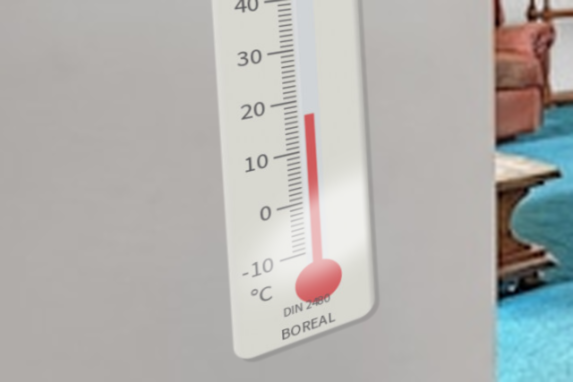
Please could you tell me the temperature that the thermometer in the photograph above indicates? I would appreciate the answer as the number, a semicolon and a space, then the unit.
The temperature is 17; °C
